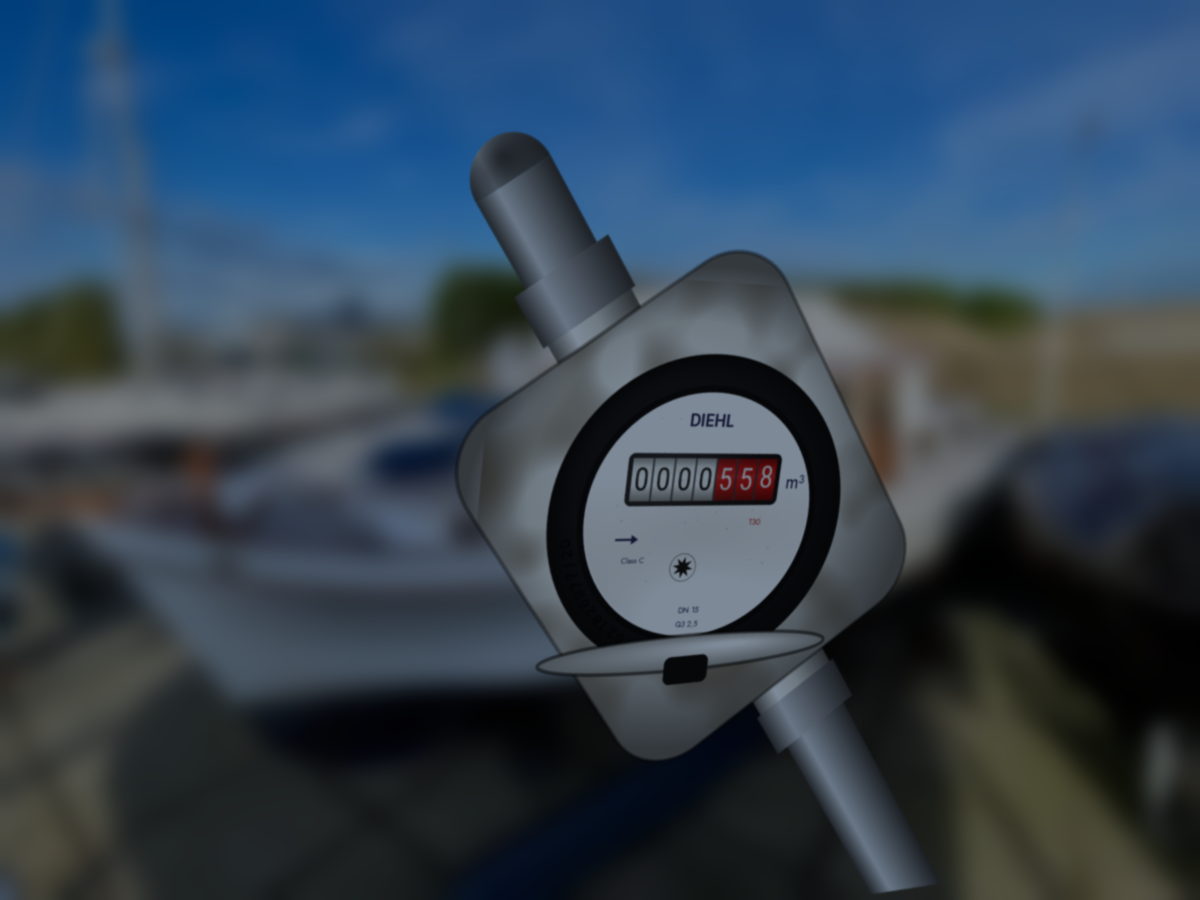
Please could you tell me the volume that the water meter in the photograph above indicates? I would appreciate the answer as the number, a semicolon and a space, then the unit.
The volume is 0.558; m³
